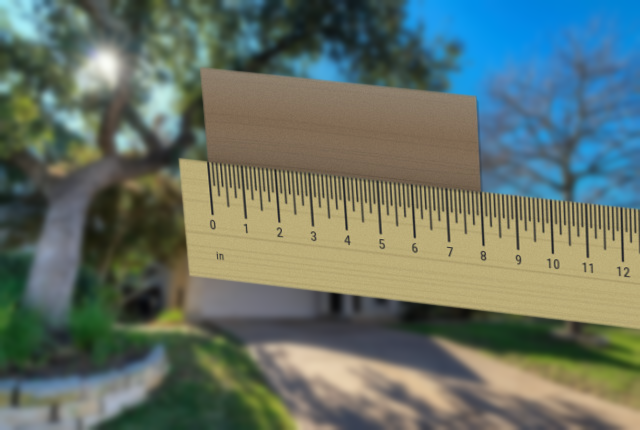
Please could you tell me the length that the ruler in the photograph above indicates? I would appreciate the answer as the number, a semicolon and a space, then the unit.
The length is 8; in
